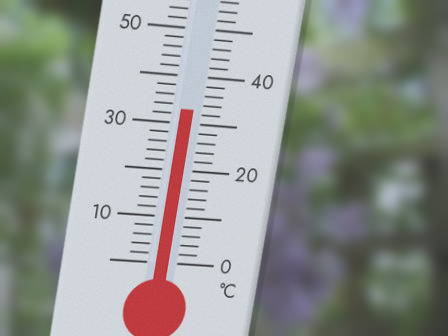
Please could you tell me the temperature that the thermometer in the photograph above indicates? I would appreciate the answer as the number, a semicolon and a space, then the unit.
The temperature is 33; °C
